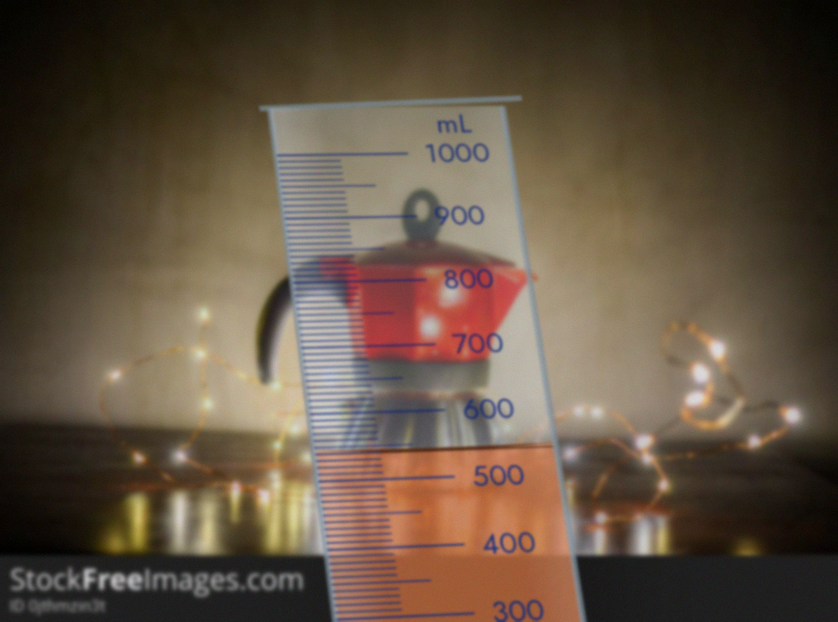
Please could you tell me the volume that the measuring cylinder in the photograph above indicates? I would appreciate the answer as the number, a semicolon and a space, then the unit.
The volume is 540; mL
